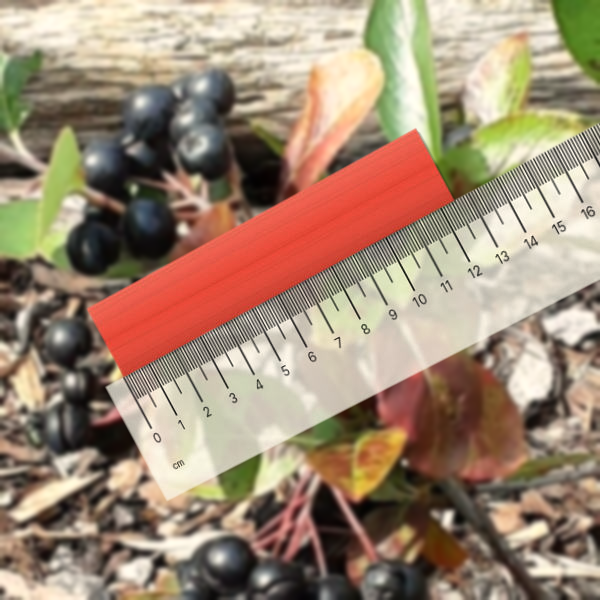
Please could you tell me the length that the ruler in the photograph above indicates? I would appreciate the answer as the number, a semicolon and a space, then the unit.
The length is 12.5; cm
